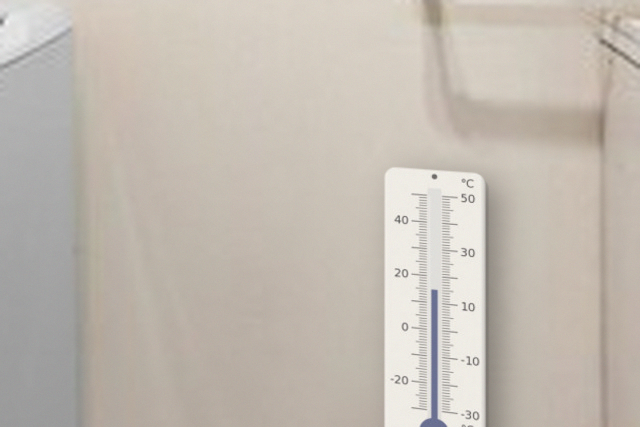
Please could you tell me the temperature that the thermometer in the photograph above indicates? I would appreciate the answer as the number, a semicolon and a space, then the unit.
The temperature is 15; °C
